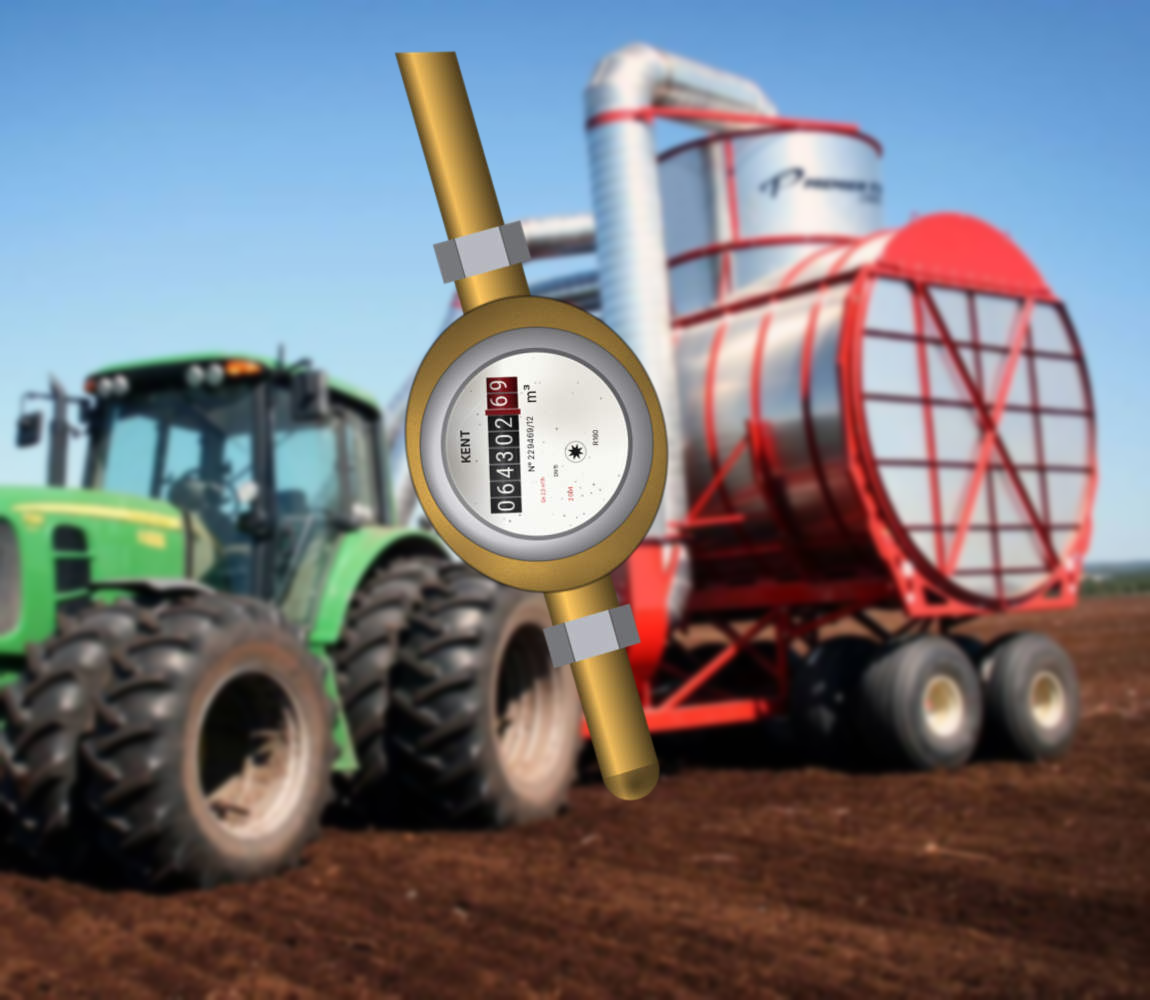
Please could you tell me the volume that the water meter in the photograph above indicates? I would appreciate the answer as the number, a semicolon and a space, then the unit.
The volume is 64302.69; m³
